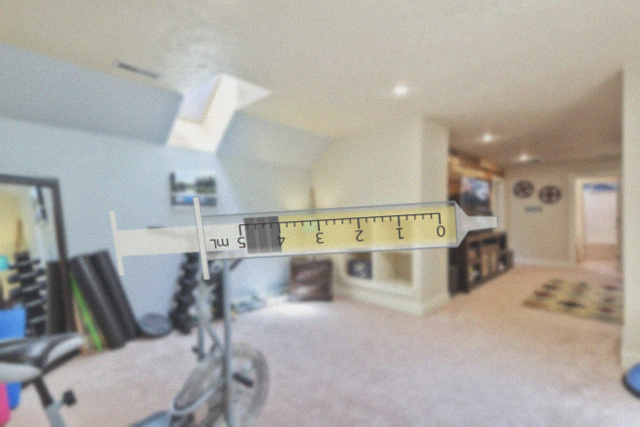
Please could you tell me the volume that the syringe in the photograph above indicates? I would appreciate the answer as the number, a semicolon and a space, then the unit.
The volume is 4; mL
